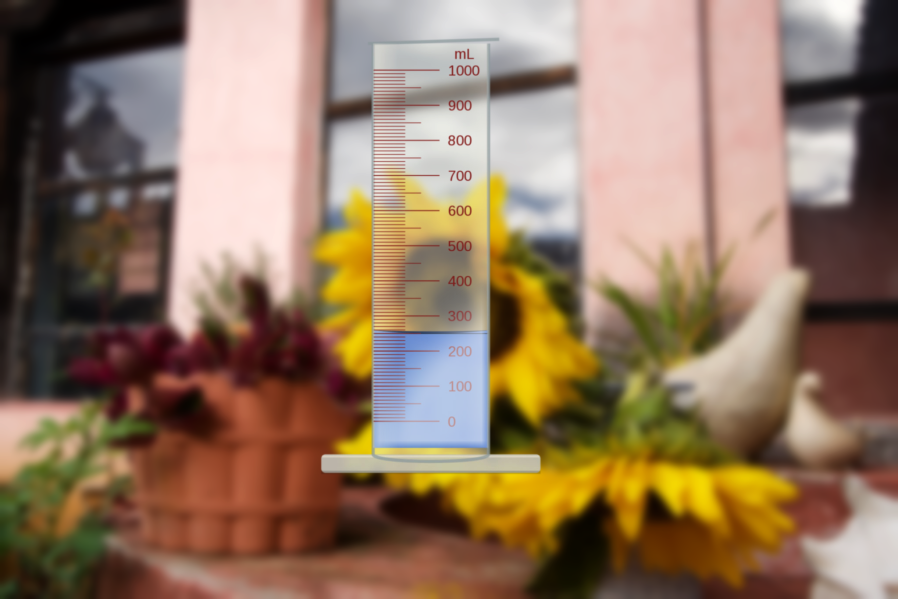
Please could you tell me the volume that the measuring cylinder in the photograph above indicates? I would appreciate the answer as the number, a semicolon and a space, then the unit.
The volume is 250; mL
